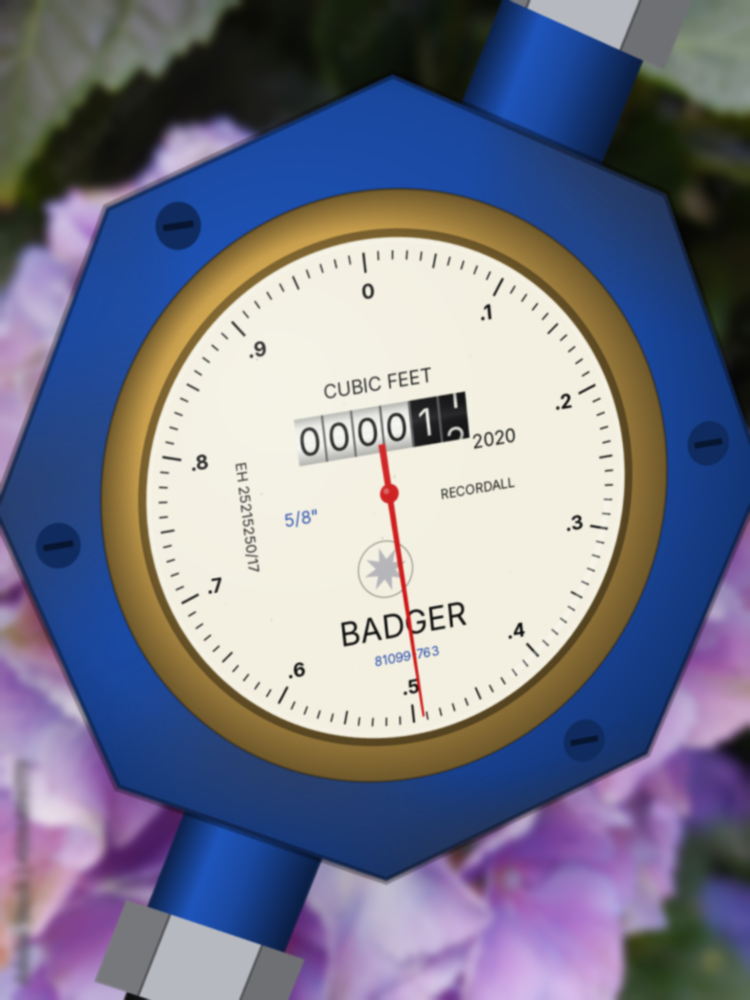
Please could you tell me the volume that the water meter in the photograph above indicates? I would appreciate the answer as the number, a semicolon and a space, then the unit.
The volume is 11.49; ft³
